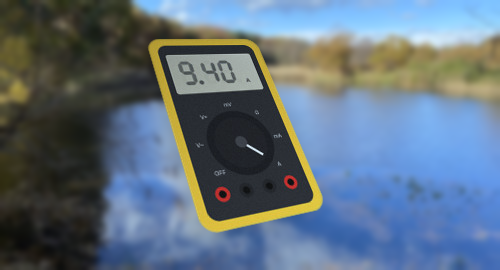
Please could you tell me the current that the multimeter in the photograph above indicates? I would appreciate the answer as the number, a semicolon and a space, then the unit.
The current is 9.40; A
